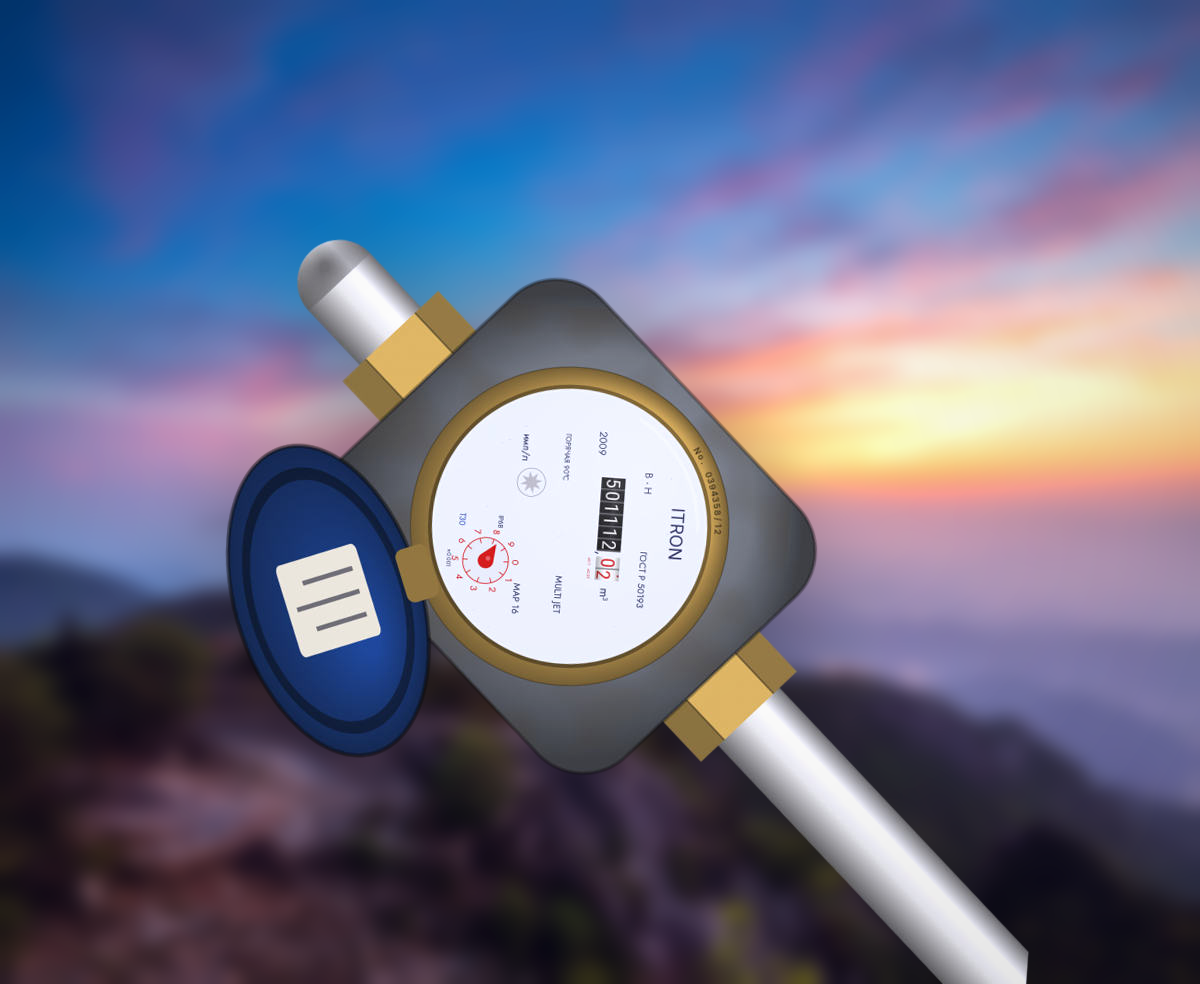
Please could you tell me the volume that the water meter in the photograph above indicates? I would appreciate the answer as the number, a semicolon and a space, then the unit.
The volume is 501112.018; m³
